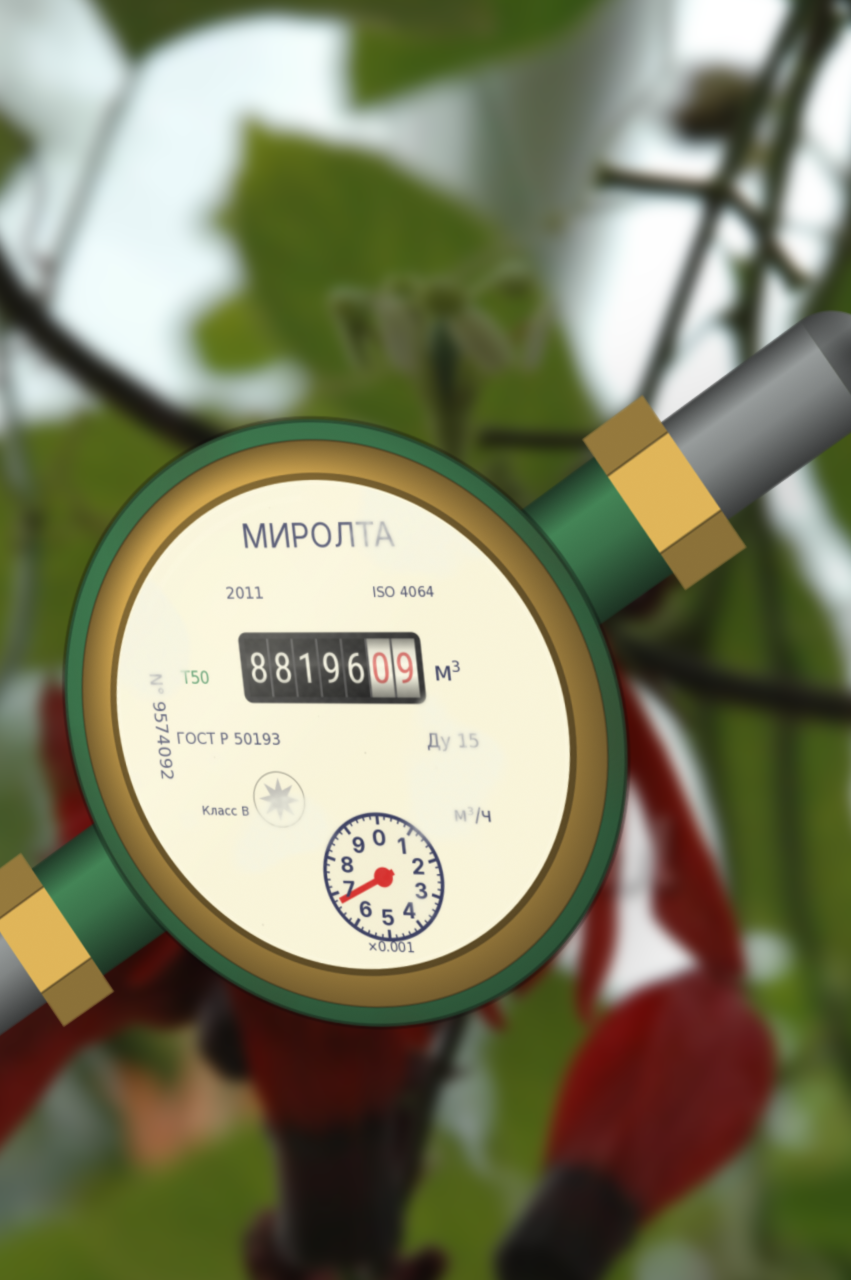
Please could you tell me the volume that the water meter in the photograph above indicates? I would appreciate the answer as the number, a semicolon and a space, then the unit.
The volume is 88196.096; m³
